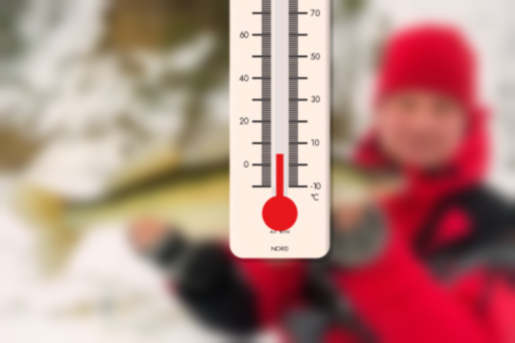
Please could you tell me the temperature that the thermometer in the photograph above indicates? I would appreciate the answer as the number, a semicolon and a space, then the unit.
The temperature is 5; °C
